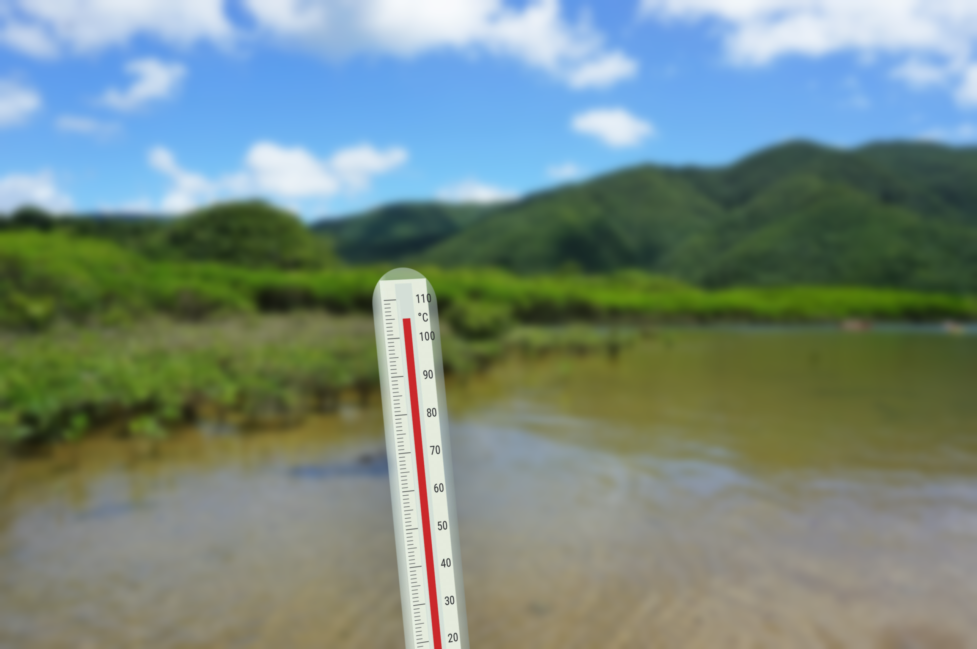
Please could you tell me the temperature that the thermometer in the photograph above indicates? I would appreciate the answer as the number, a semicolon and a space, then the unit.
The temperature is 105; °C
